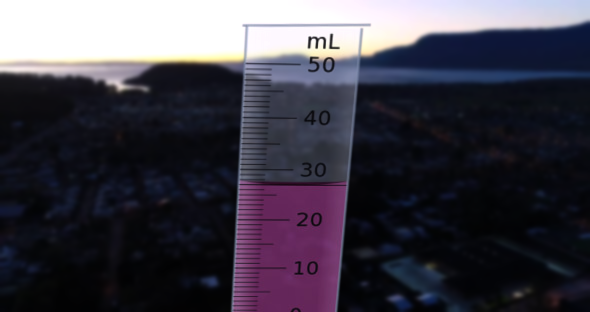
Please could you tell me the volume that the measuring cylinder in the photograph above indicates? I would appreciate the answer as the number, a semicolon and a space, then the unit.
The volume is 27; mL
